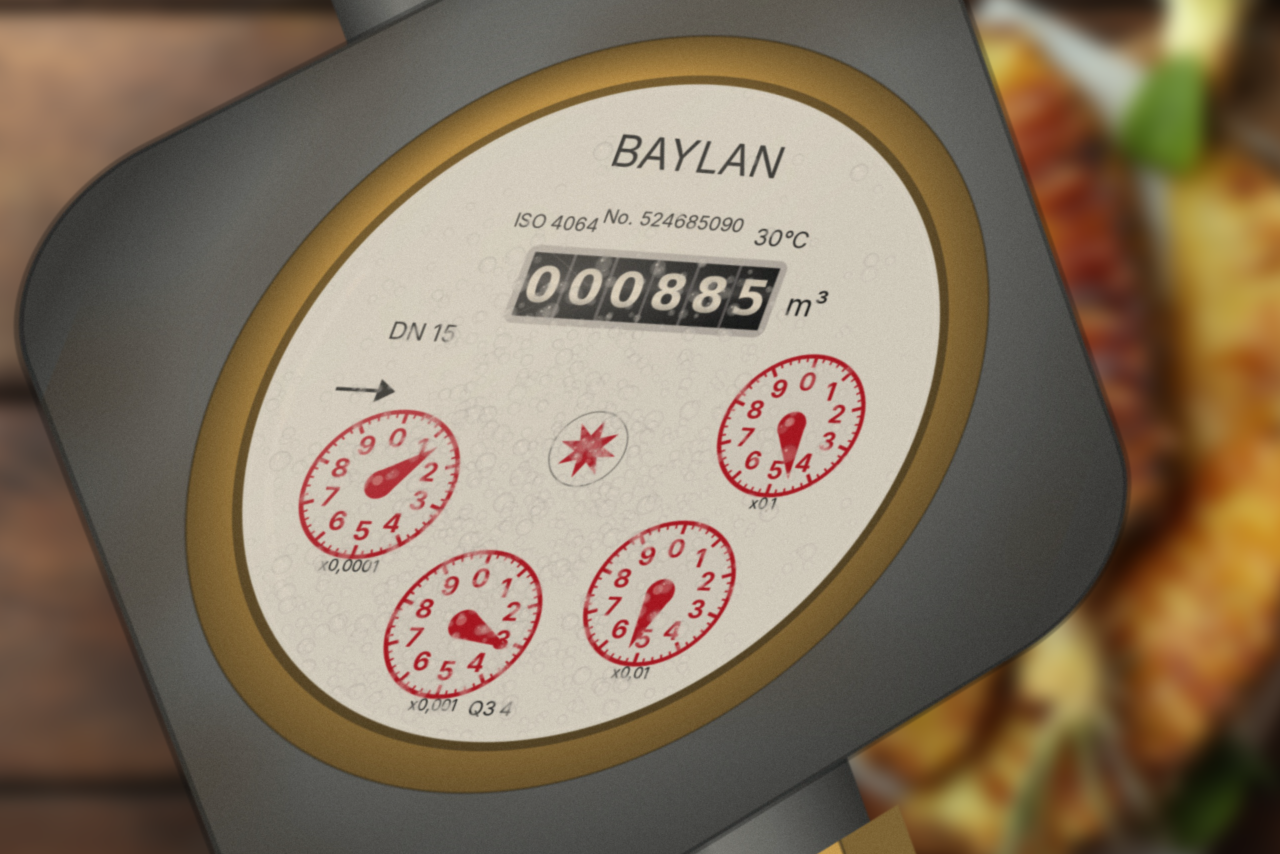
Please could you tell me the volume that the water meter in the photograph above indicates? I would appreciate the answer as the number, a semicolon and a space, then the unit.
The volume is 885.4531; m³
